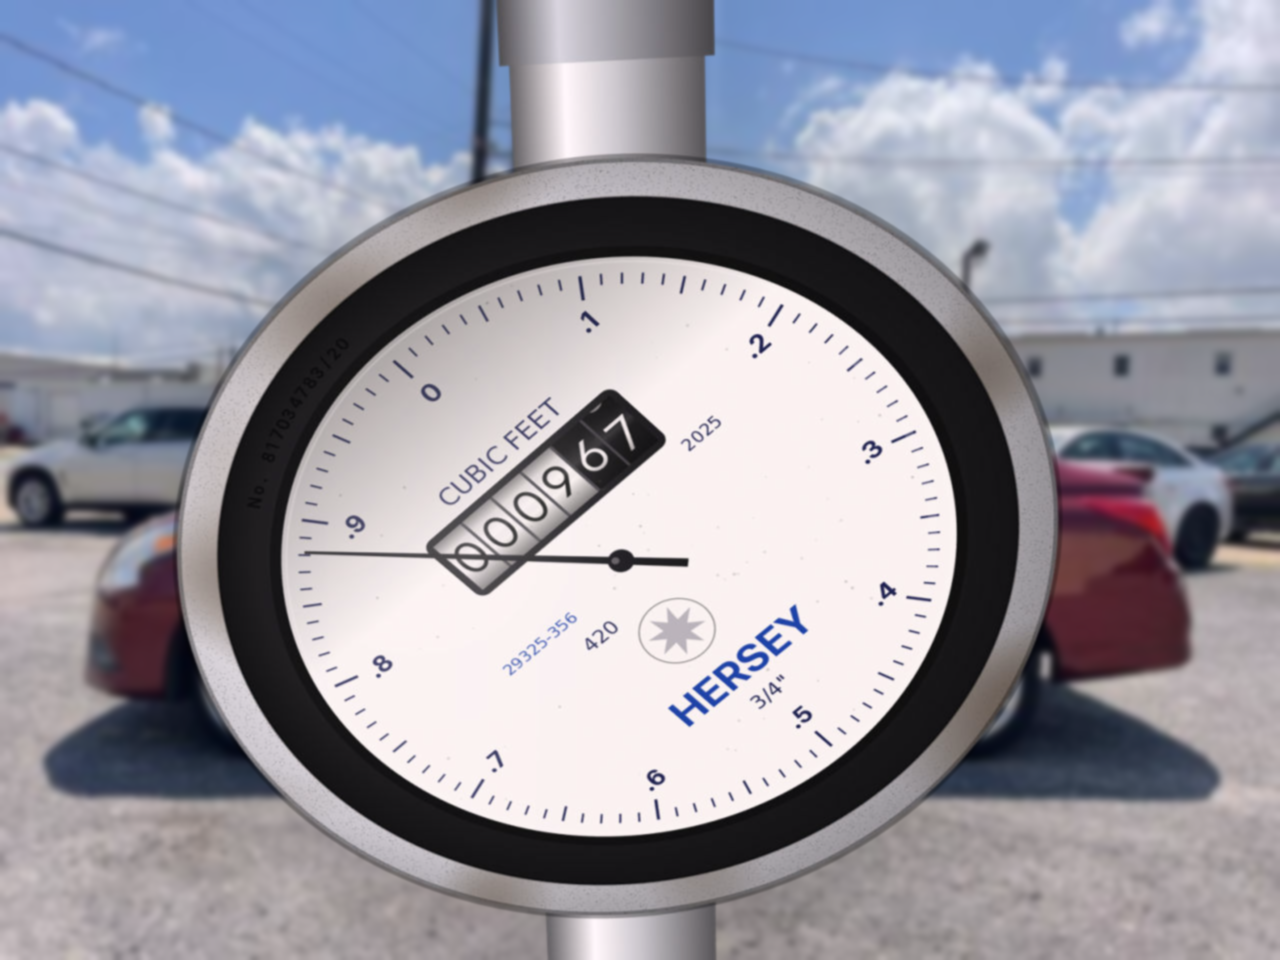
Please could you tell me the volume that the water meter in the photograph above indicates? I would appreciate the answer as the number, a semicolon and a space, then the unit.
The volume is 966.88; ft³
